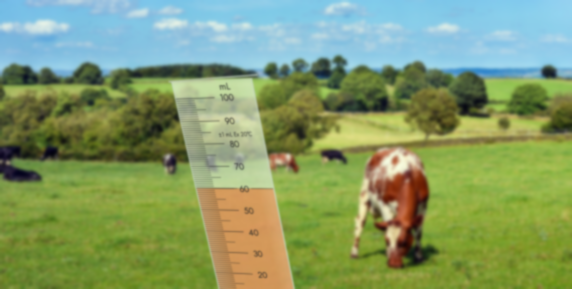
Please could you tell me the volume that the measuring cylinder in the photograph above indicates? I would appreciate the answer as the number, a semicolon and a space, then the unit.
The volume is 60; mL
